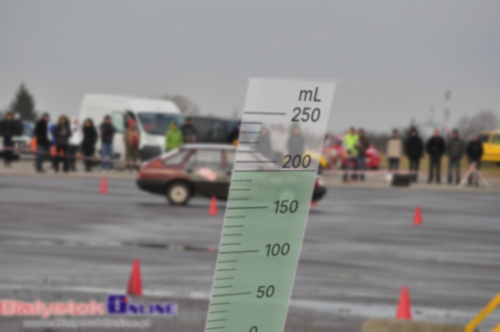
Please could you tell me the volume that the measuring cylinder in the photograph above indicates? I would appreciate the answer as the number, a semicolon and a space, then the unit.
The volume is 190; mL
